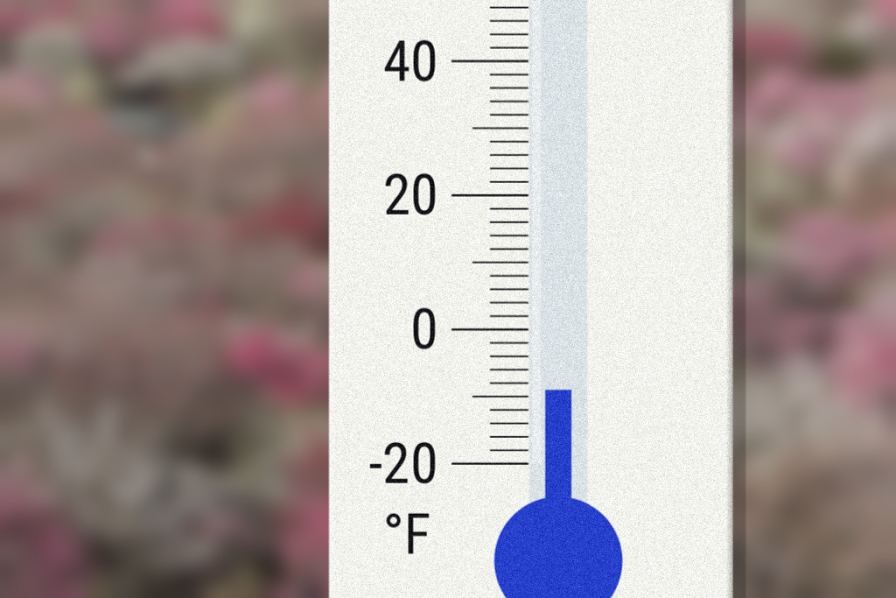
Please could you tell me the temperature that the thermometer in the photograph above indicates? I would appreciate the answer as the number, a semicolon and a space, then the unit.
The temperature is -9; °F
